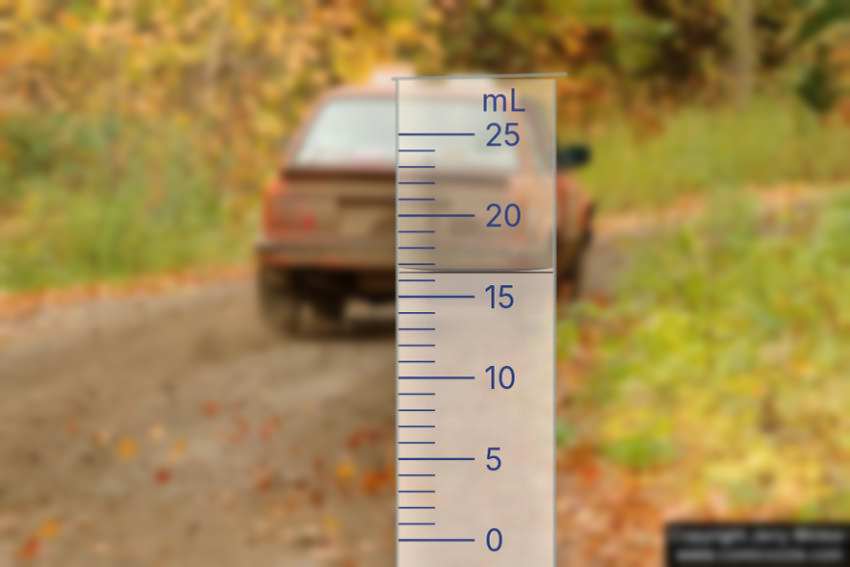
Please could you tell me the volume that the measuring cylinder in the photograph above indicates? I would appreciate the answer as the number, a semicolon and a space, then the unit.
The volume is 16.5; mL
